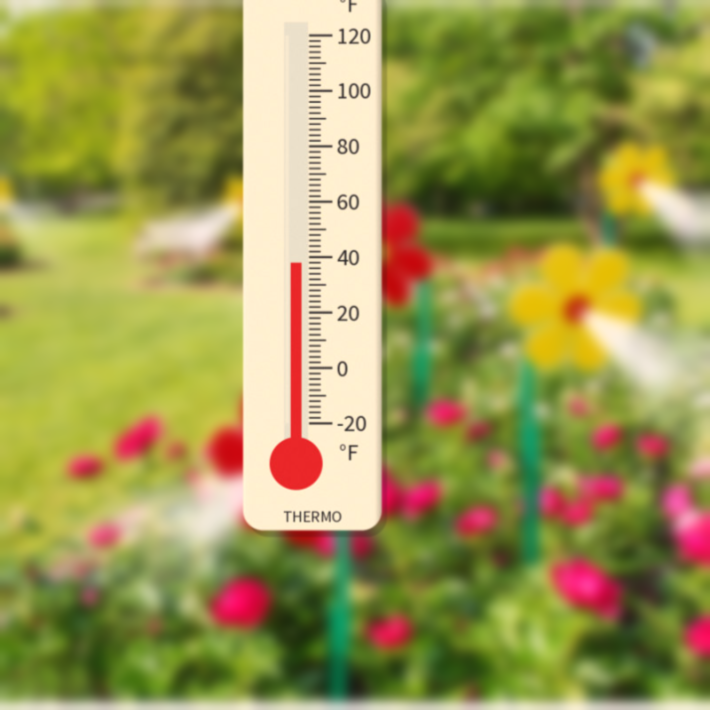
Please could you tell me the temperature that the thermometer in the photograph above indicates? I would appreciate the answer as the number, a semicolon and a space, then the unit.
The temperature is 38; °F
